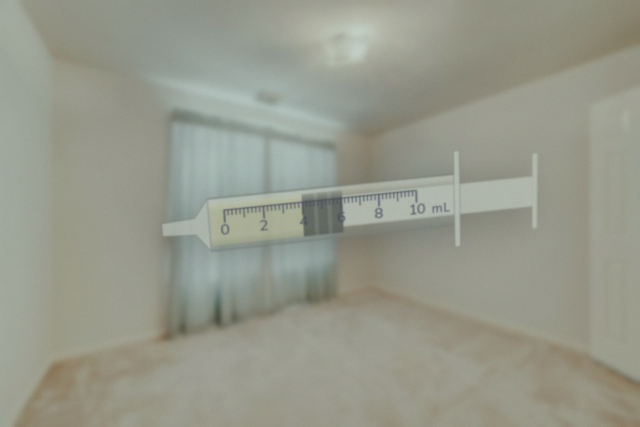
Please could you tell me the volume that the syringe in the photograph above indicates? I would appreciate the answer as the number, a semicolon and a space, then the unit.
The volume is 4; mL
